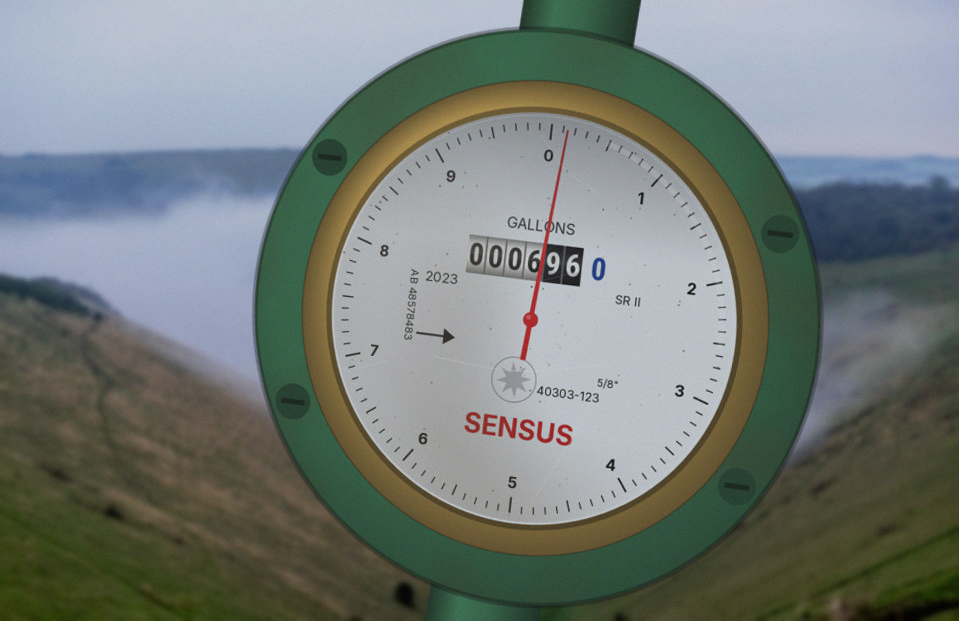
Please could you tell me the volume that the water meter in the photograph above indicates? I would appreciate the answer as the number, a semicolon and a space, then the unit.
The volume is 6960.1; gal
